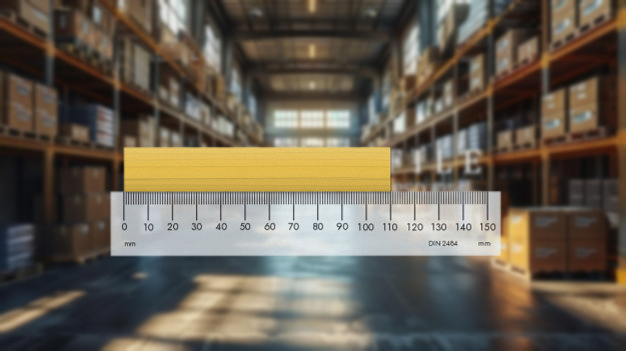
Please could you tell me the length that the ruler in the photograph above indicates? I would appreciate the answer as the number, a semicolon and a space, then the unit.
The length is 110; mm
